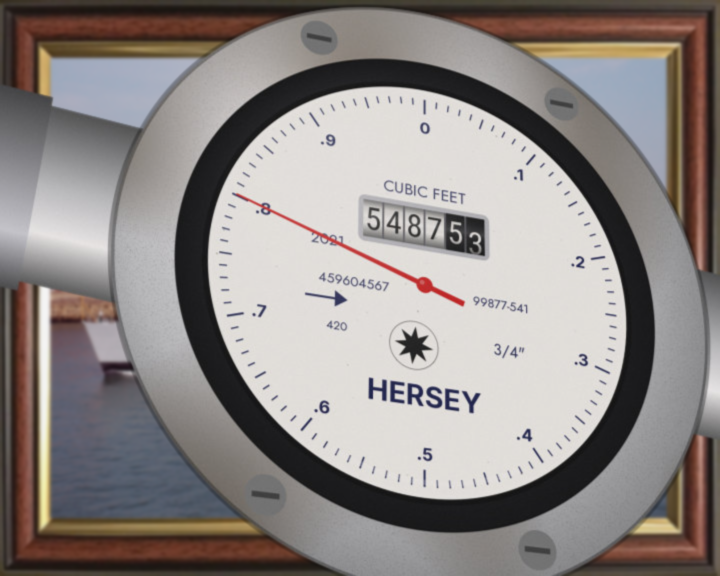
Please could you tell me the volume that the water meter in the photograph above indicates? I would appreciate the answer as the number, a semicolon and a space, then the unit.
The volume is 548752.80; ft³
